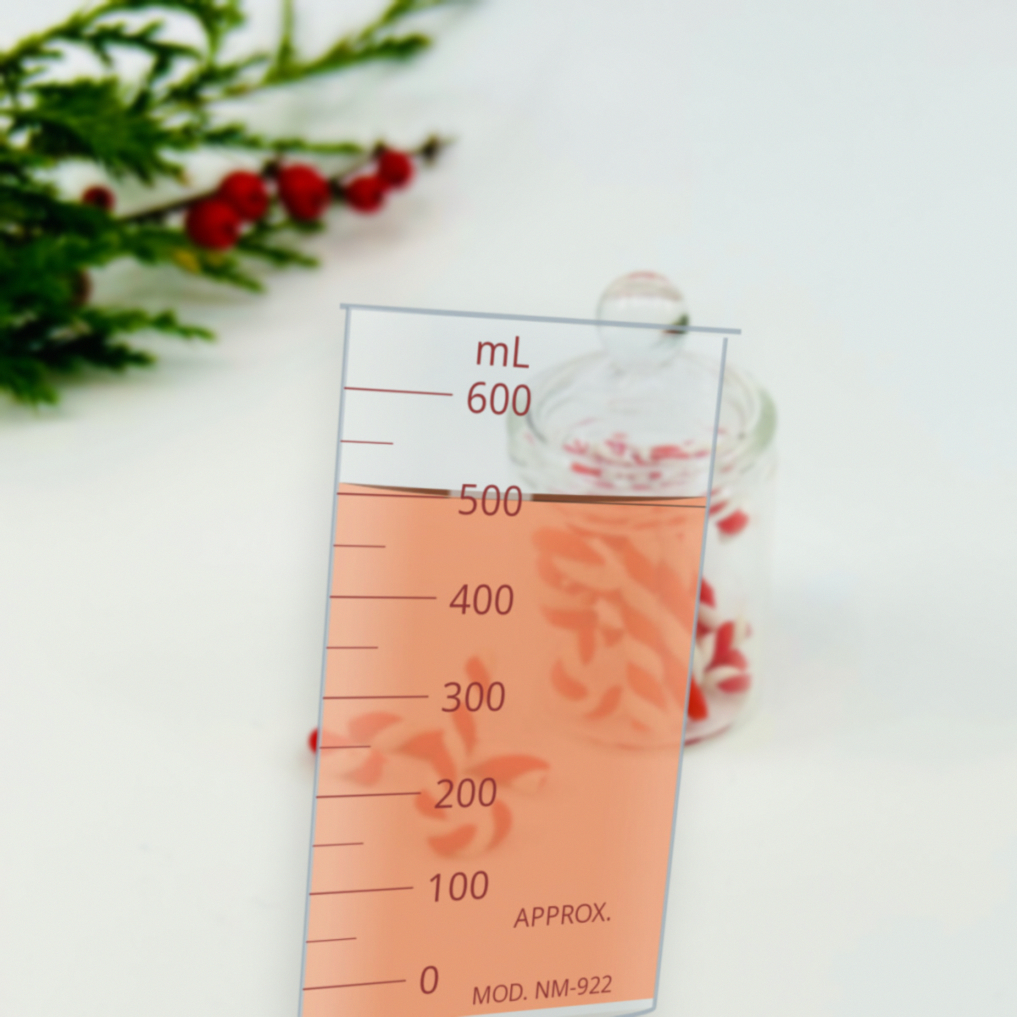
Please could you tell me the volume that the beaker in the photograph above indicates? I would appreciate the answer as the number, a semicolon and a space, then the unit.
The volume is 500; mL
